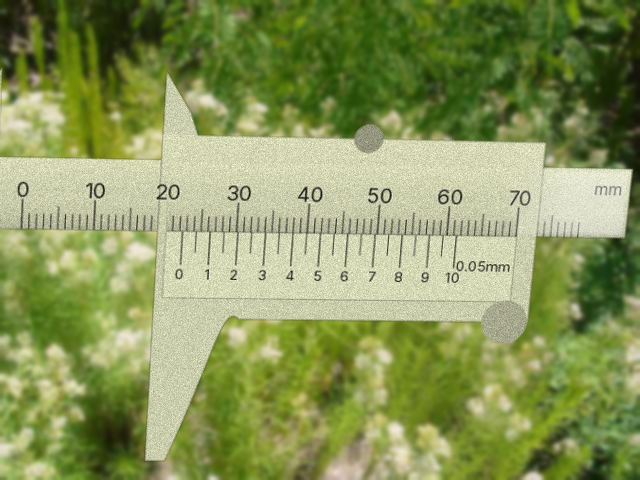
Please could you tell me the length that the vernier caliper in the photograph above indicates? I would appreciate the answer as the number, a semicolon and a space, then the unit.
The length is 22.4; mm
